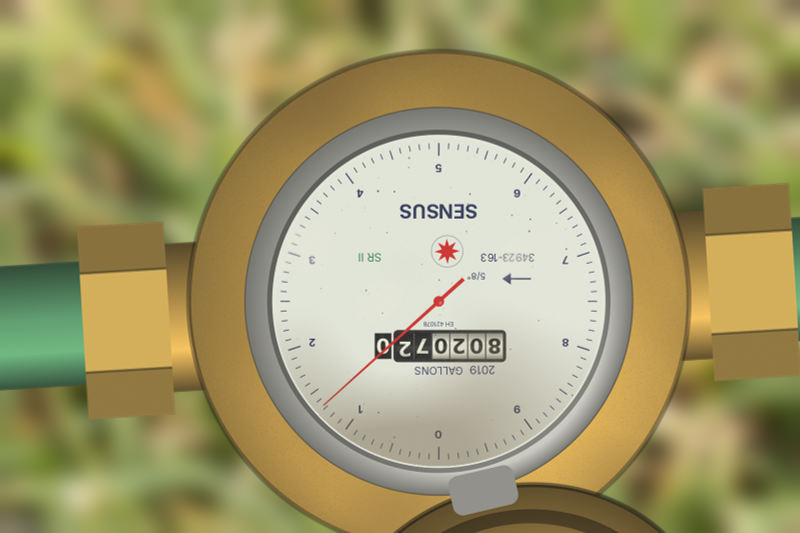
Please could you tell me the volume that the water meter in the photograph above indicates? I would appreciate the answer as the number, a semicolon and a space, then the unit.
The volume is 8020721.3; gal
